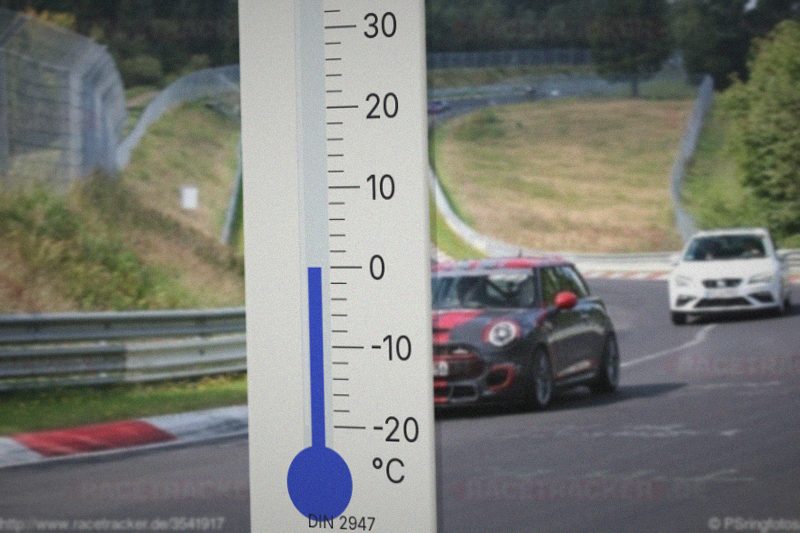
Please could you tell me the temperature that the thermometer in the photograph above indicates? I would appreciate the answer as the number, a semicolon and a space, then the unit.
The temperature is 0; °C
